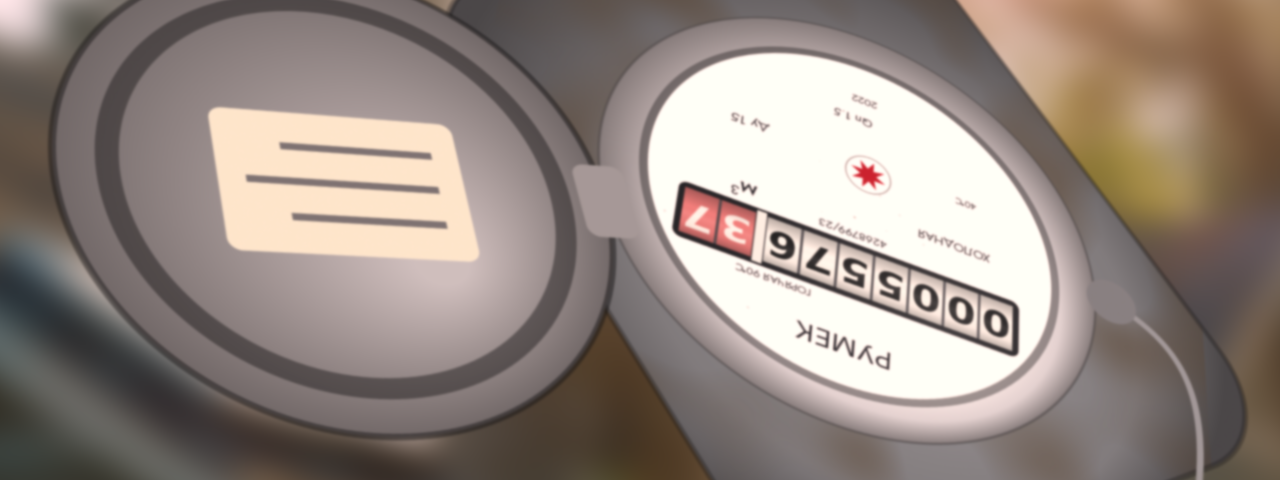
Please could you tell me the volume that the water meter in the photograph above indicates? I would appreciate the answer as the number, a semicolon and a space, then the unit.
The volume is 5576.37; m³
